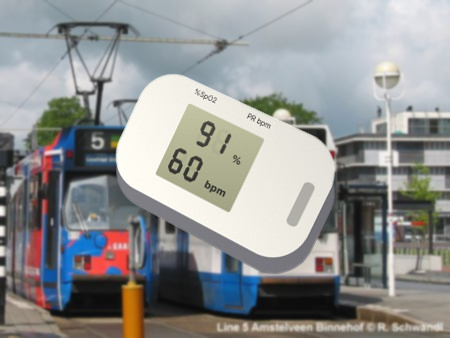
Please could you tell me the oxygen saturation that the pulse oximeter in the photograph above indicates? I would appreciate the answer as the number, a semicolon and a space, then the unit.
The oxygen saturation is 91; %
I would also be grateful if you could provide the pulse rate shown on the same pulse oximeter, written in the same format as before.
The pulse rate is 60; bpm
